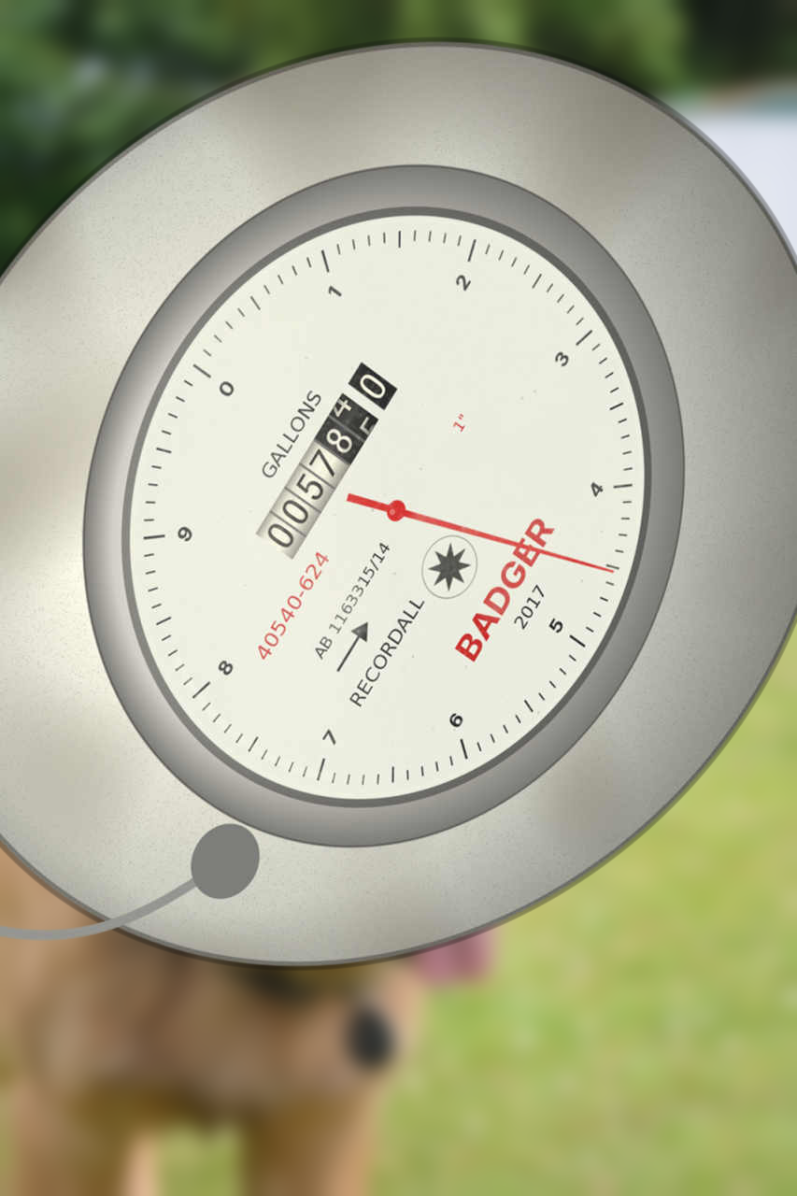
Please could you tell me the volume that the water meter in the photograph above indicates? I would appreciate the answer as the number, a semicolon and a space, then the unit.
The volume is 57844.5; gal
